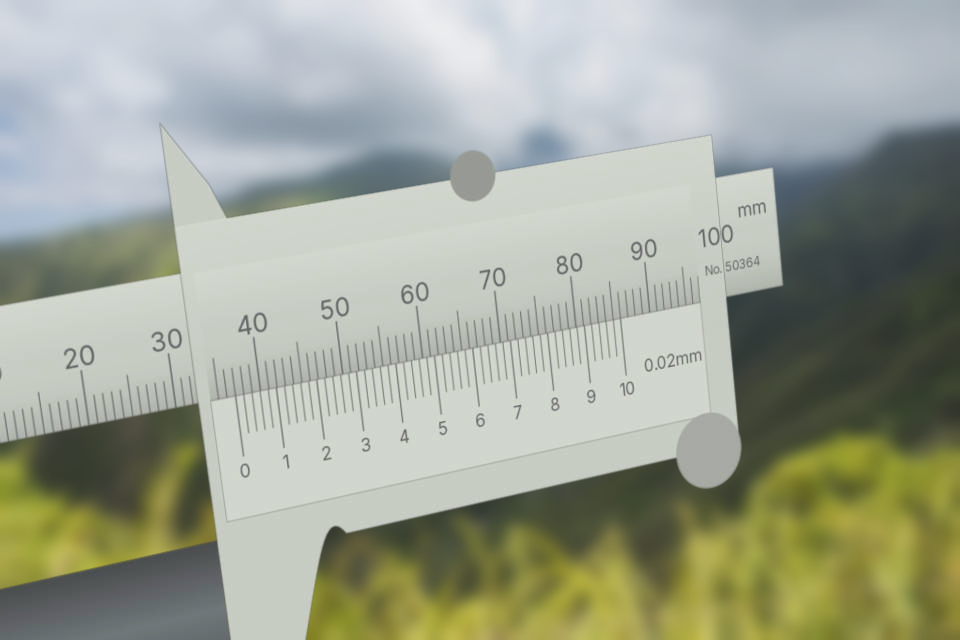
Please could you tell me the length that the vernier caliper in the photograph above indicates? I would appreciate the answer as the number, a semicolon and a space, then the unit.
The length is 37.0; mm
